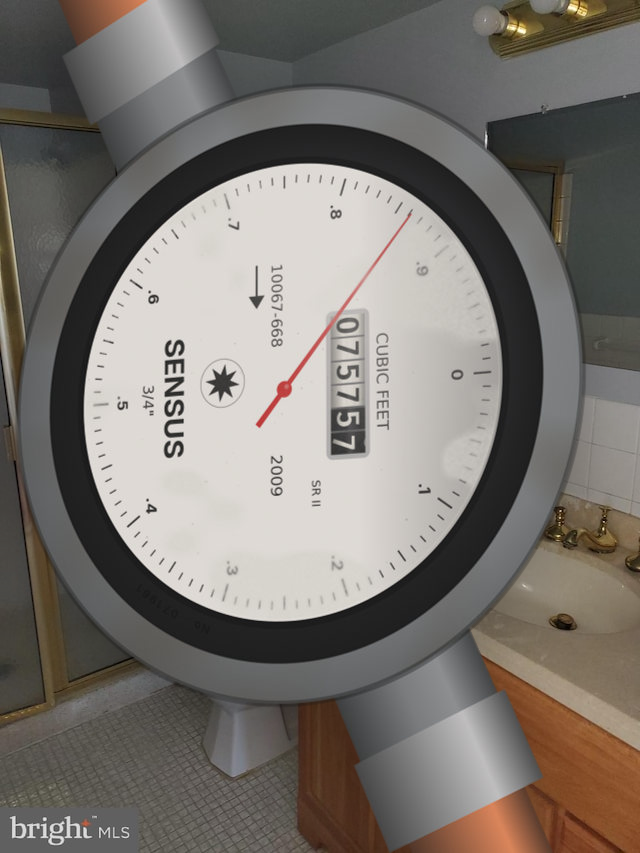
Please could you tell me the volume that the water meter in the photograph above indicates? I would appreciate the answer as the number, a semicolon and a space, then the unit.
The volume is 75756.86; ft³
